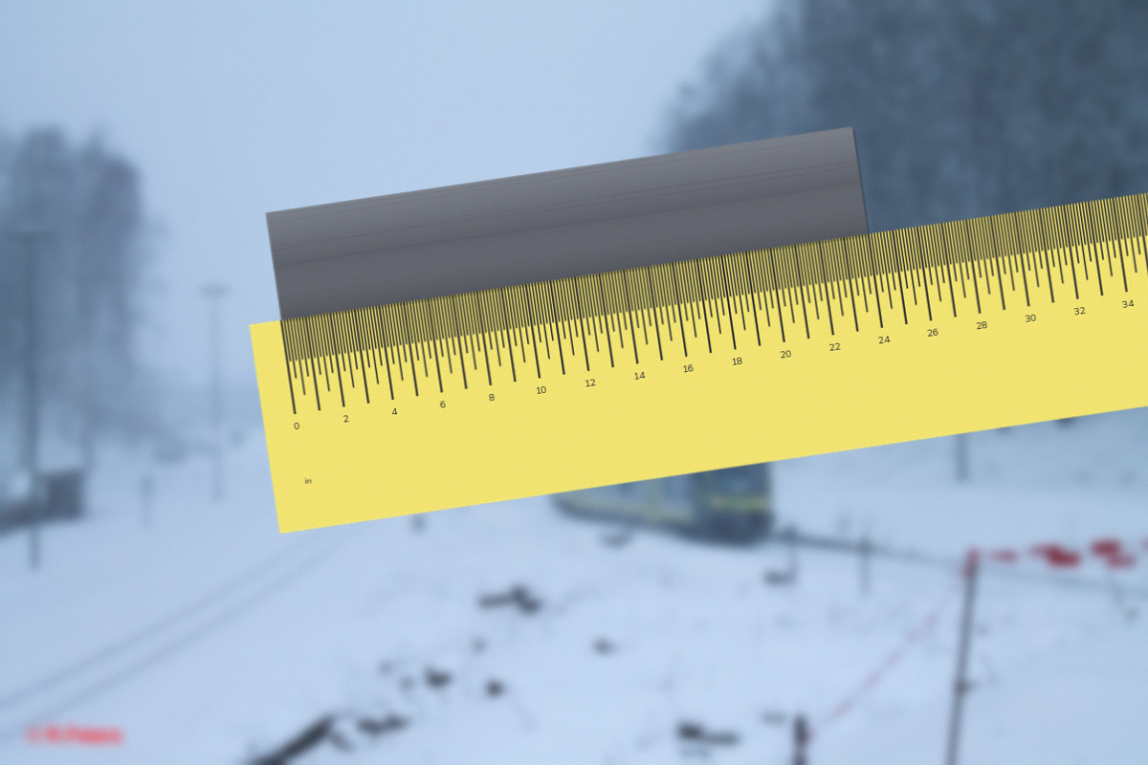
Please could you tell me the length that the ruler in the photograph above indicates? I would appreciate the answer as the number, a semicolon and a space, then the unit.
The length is 24; in
